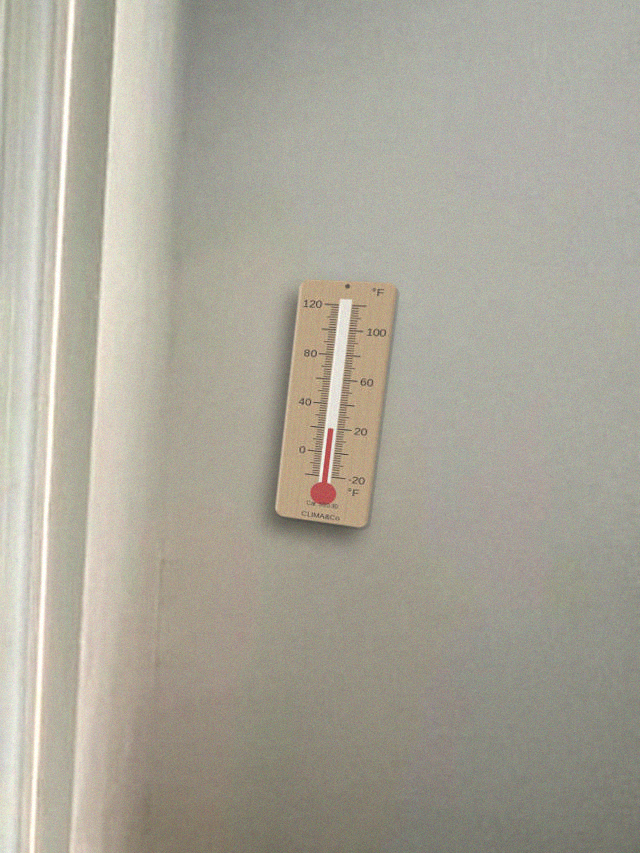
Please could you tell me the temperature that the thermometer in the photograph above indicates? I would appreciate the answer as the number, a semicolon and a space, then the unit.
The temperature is 20; °F
